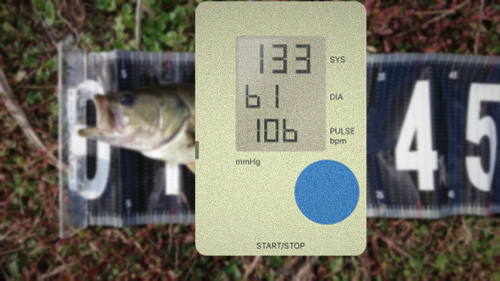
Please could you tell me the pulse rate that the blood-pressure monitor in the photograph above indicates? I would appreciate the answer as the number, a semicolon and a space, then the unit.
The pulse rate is 106; bpm
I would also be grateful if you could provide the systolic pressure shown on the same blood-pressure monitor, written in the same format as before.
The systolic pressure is 133; mmHg
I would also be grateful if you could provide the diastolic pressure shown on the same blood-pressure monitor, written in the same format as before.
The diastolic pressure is 61; mmHg
